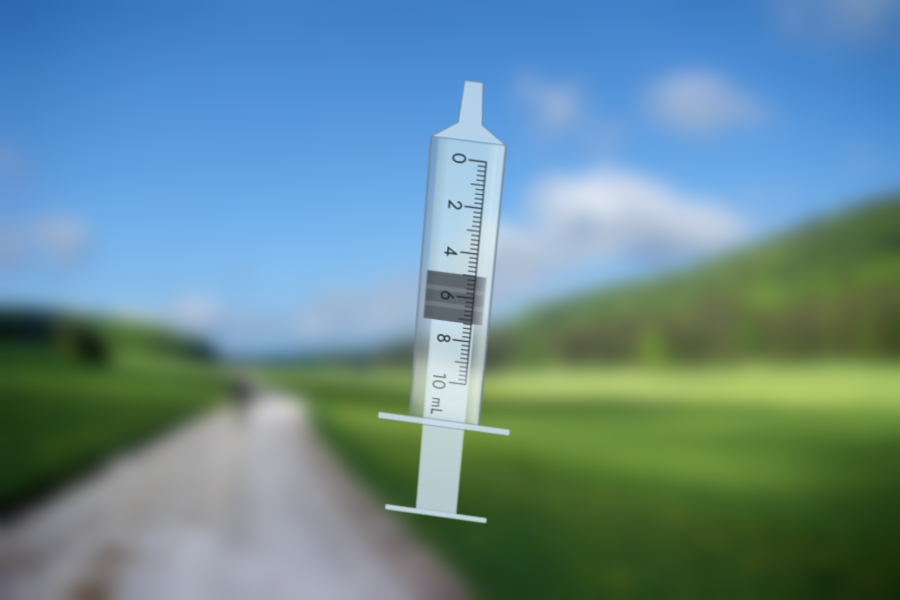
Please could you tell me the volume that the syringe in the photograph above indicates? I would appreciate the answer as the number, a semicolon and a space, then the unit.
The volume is 5; mL
